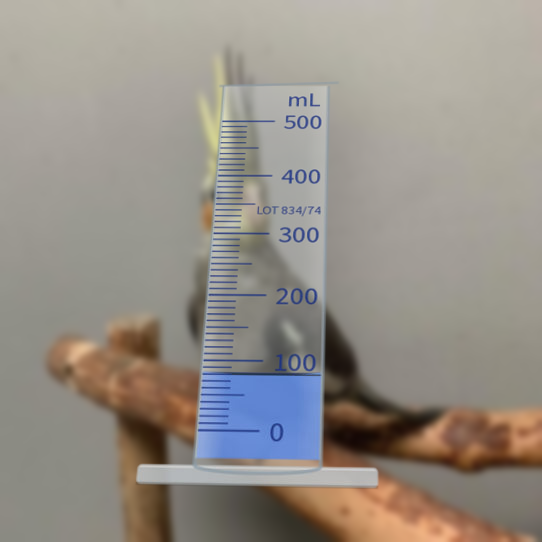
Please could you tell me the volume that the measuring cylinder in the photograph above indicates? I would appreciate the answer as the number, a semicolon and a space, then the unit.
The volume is 80; mL
